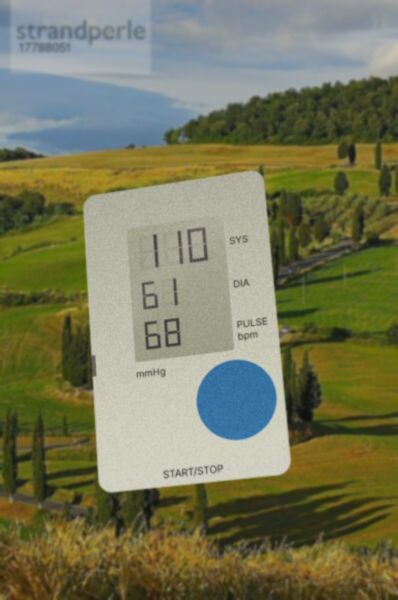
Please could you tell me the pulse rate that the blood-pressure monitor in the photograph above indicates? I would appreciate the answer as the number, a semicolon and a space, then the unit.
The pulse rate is 68; bpm
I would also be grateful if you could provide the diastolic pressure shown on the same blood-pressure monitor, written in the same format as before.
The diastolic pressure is 61; mmHg
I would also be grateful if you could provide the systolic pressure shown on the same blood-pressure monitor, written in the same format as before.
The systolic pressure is 110; mmHg
